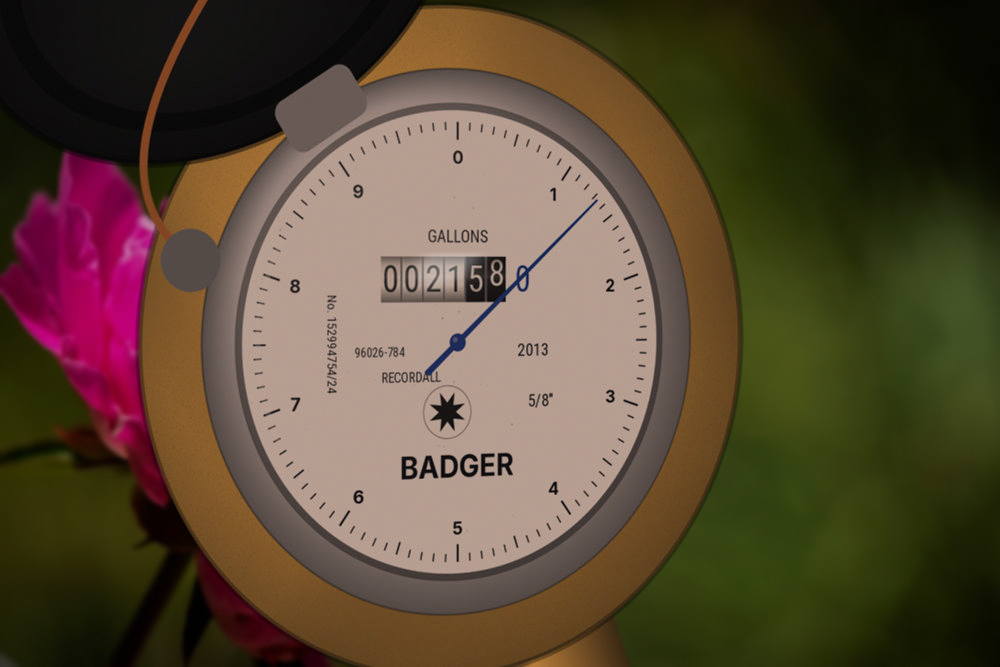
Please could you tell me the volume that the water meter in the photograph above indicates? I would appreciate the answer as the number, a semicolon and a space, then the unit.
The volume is 21581.3; gal
